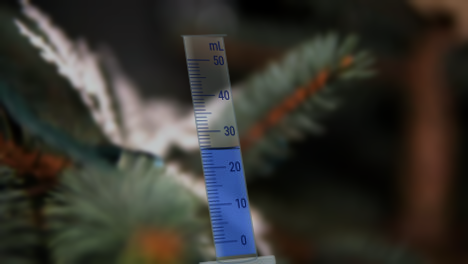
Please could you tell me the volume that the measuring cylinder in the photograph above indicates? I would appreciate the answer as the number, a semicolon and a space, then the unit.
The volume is 25; mL
